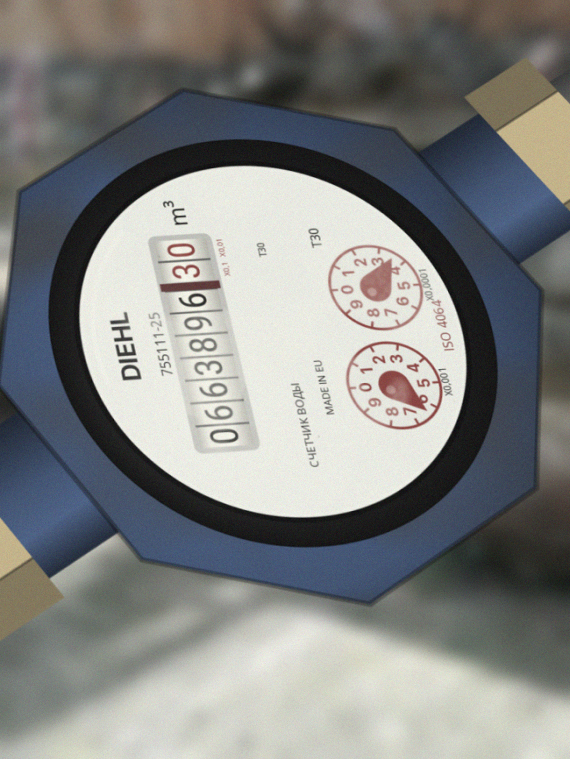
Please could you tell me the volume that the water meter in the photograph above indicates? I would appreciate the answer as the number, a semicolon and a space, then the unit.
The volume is 663896.3063; m³
